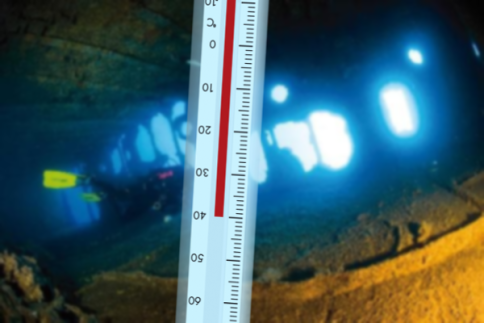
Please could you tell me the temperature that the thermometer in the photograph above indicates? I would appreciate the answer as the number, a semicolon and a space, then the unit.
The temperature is 40; °C
